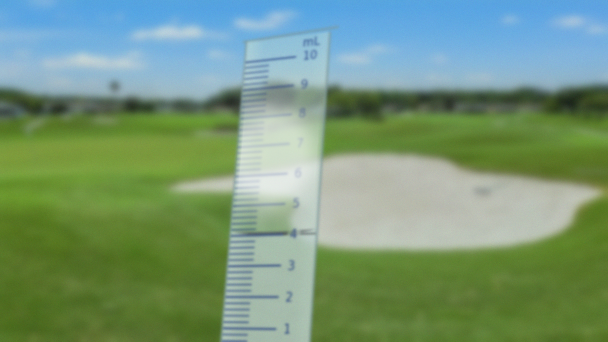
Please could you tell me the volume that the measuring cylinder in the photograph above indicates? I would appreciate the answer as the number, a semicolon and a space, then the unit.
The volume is 4; mL
